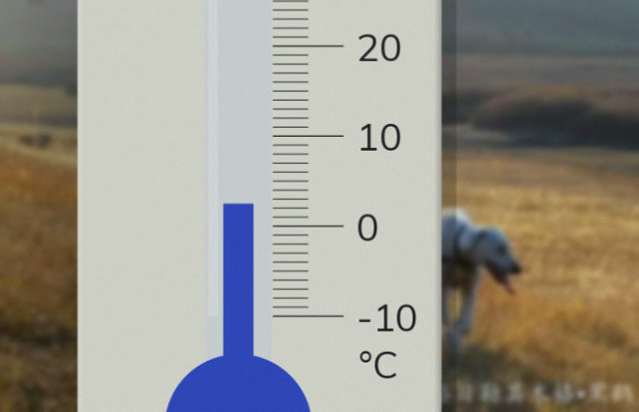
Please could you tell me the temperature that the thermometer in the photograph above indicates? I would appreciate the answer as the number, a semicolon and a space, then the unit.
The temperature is 2.5; °C
